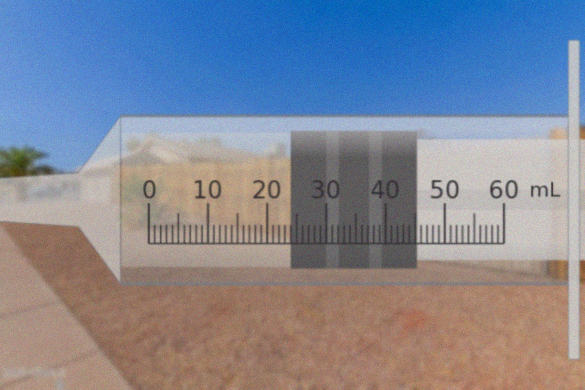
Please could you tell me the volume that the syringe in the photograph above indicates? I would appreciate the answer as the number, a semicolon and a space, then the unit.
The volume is 24; mL
